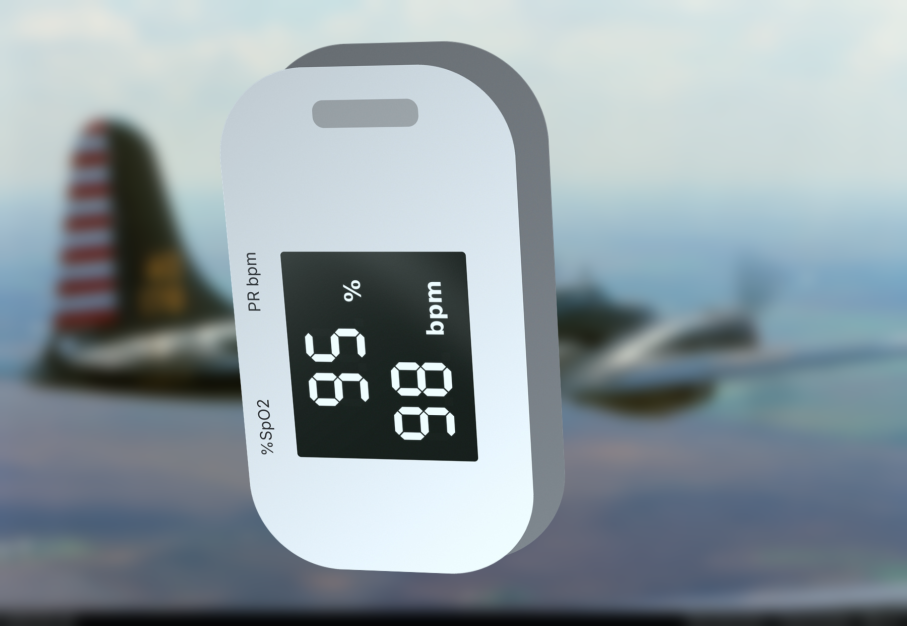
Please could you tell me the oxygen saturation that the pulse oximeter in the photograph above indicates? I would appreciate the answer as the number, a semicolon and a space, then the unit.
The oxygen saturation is 95; %
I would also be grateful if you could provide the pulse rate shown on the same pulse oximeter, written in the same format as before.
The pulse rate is 98; bpm
